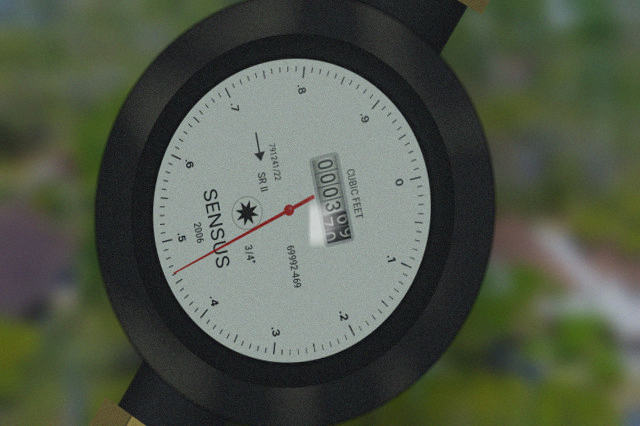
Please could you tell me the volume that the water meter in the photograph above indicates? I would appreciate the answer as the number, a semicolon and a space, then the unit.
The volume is 369.46; ft³
